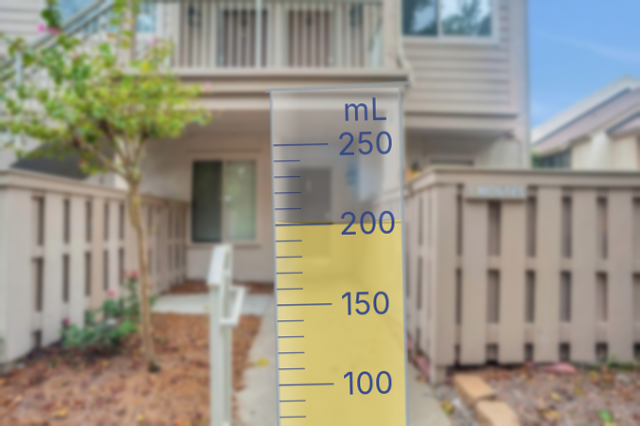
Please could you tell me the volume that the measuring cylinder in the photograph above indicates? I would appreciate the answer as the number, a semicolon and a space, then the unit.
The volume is 200; mL
